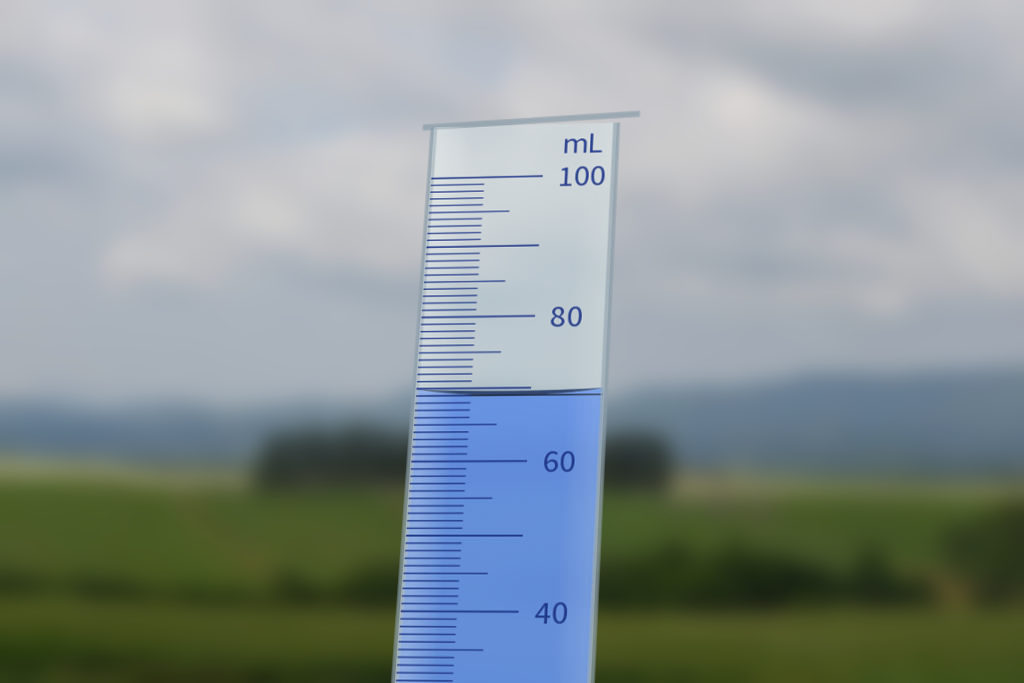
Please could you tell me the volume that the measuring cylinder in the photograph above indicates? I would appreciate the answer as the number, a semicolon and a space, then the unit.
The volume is 69; mL
